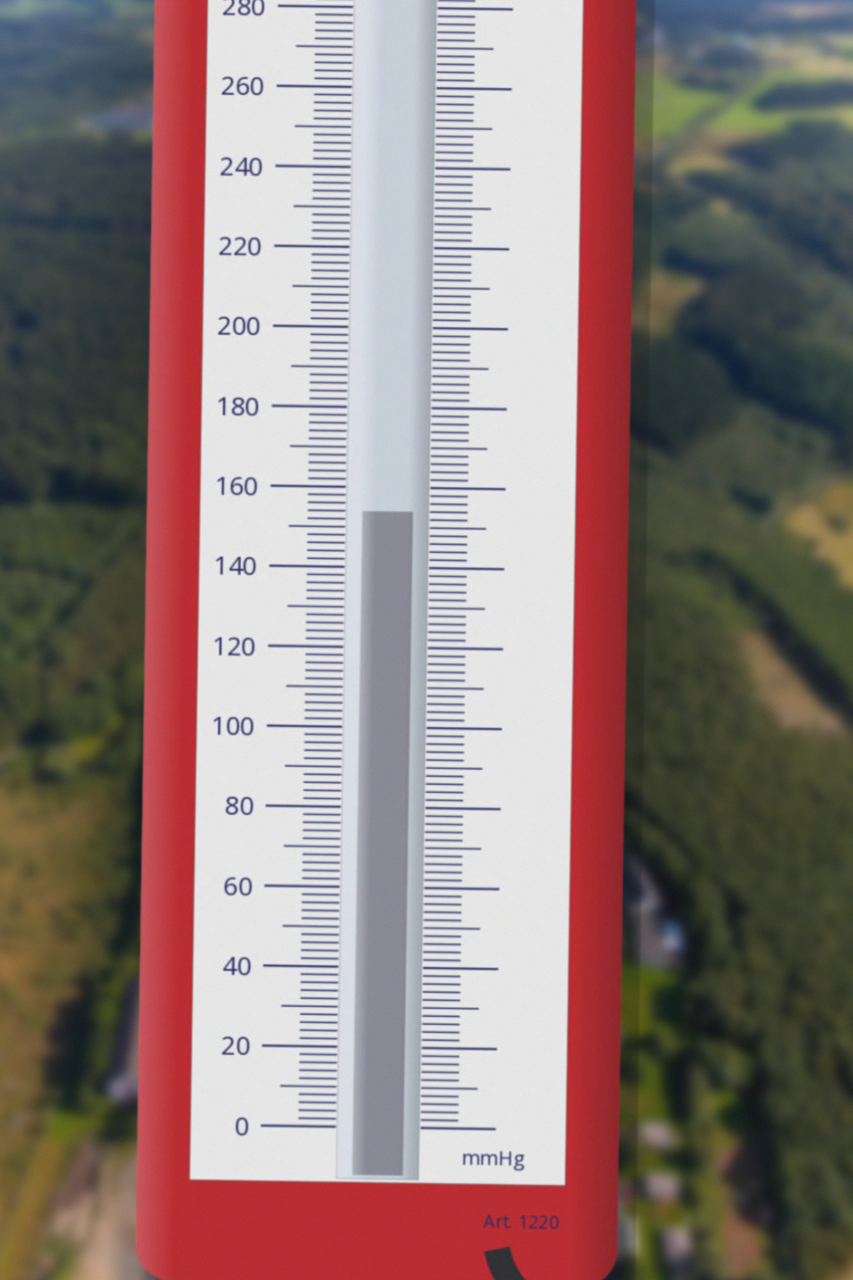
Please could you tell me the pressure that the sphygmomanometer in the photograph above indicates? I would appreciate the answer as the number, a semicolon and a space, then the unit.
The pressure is 154; mmHg
